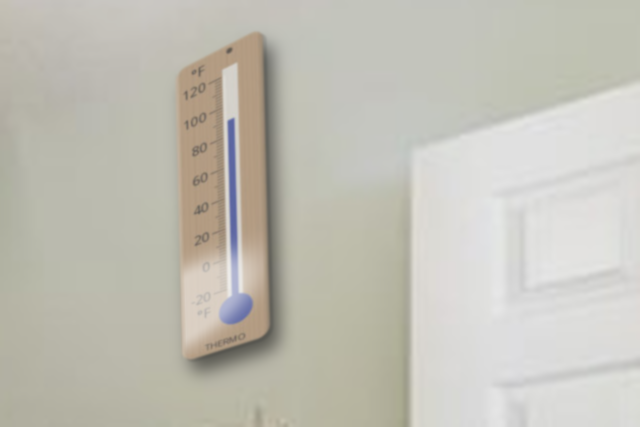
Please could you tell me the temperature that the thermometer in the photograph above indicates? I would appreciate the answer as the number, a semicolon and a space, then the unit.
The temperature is 90; °F
